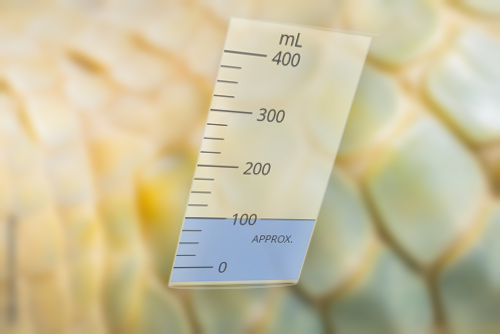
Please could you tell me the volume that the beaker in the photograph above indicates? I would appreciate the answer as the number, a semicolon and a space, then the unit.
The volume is 100; mL
